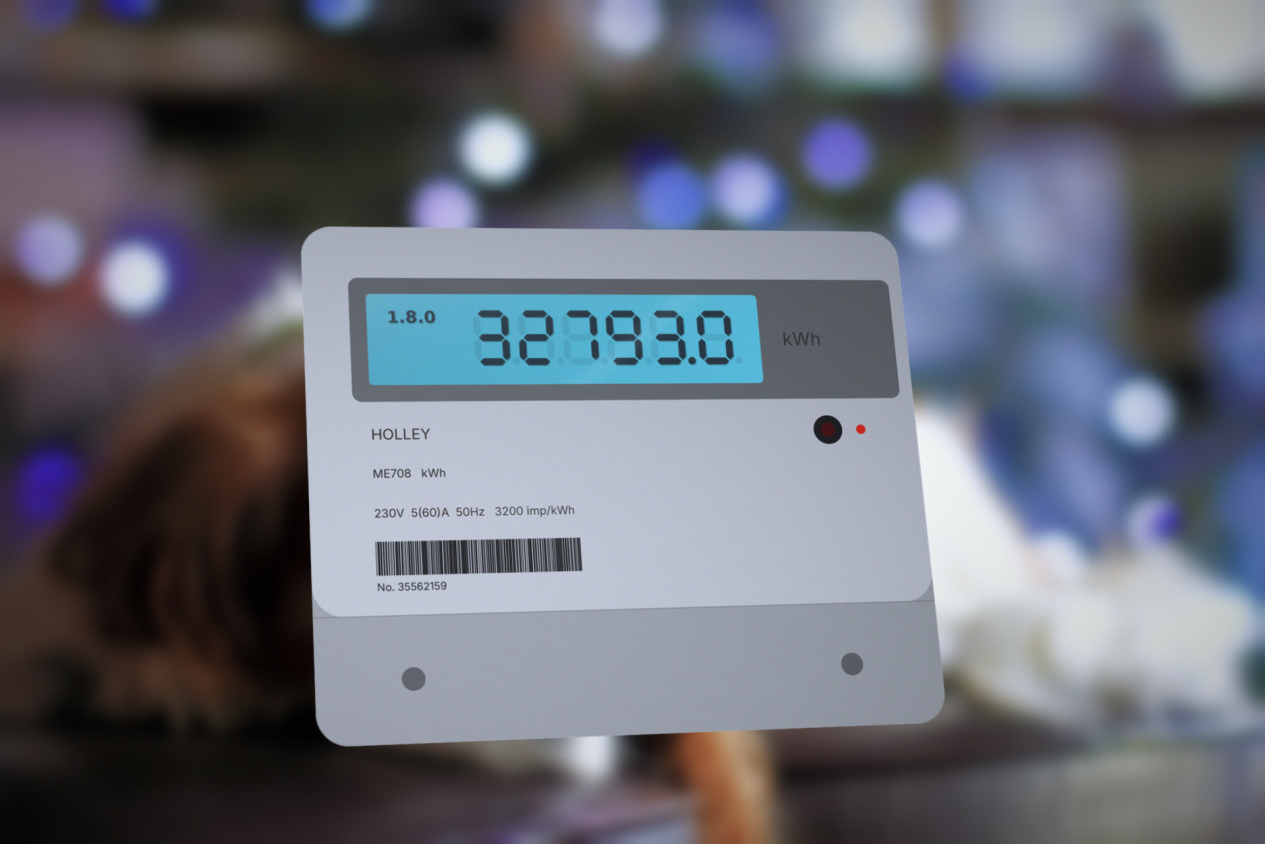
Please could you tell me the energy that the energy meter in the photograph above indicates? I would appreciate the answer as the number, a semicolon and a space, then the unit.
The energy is 32793.0; kWh
